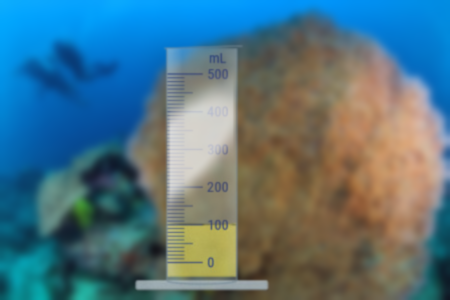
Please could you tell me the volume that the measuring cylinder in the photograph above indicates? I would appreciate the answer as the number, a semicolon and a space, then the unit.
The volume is 100; mL
